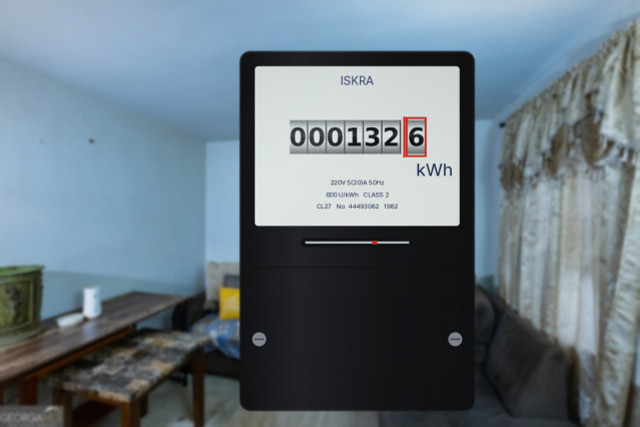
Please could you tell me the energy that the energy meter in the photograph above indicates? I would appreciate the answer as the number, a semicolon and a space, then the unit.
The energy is 132.6; kWh
